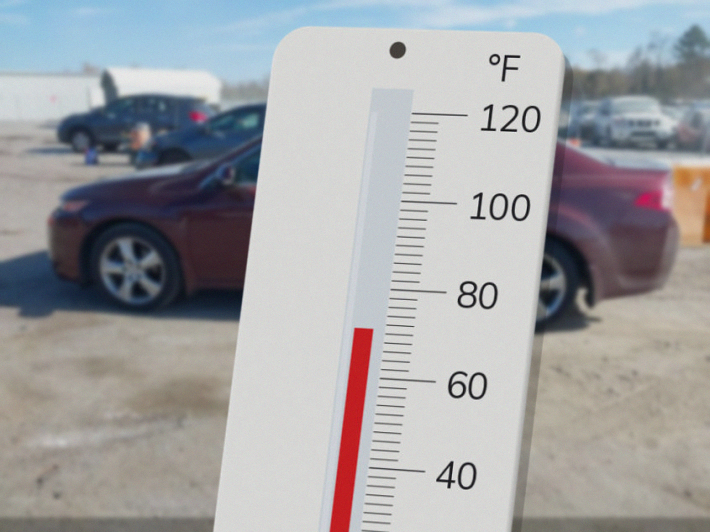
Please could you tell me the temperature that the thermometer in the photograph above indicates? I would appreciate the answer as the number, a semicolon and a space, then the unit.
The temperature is 71; °F
